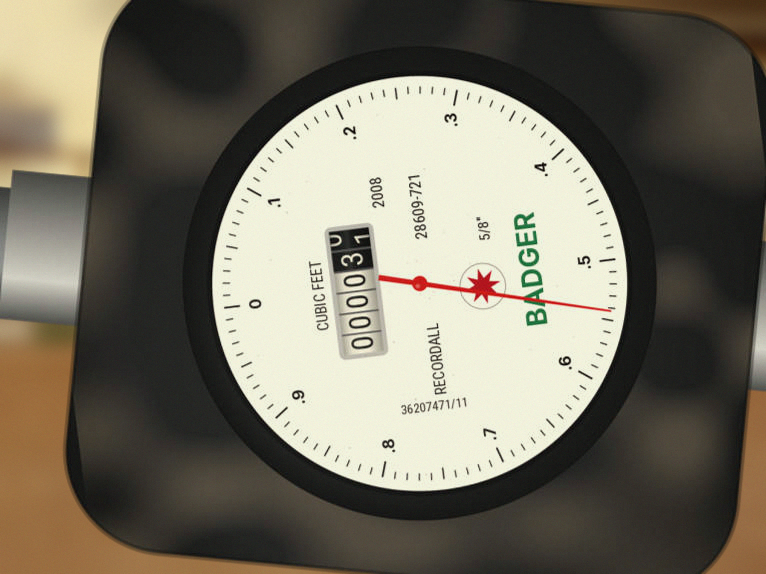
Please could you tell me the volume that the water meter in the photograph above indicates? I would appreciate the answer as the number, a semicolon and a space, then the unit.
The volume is 30.54; ft³
